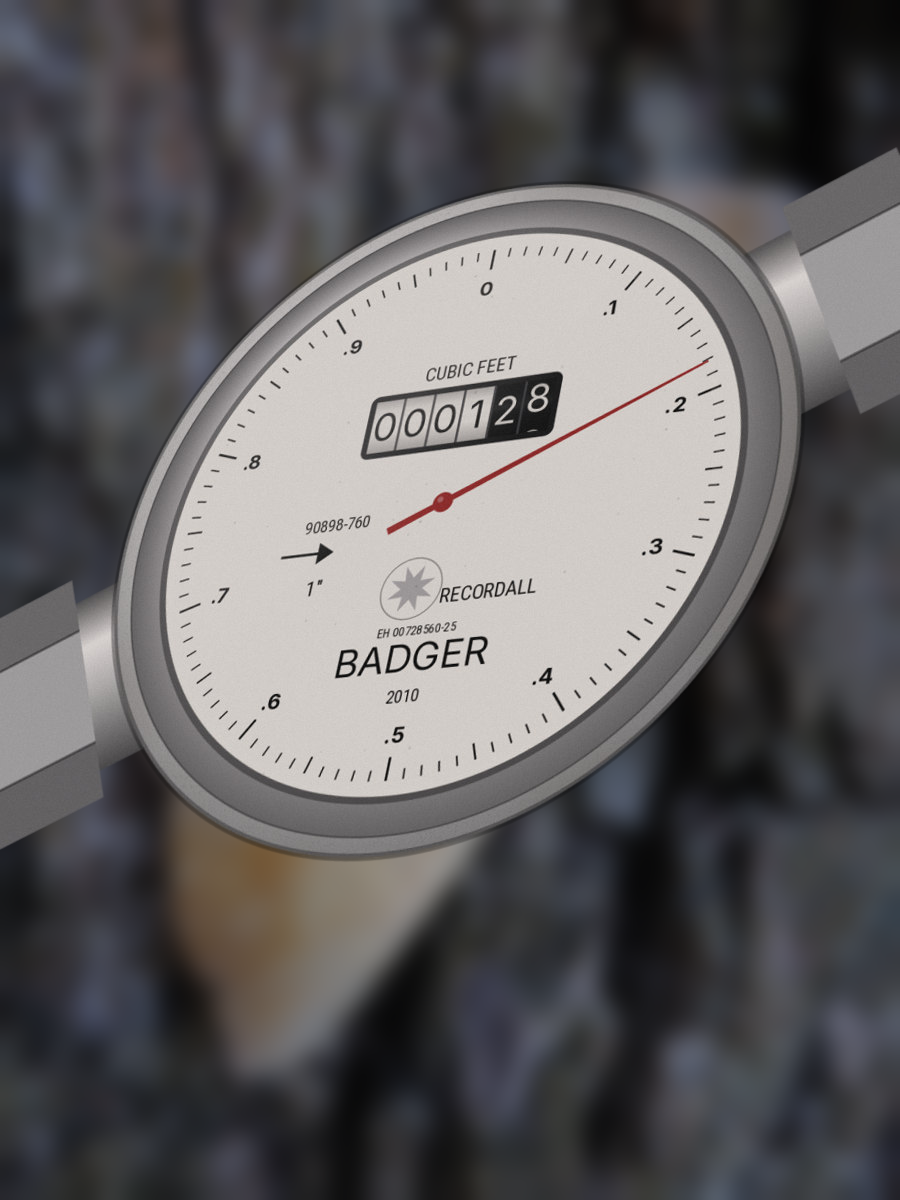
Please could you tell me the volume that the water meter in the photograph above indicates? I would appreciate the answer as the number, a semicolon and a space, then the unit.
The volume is 128.18; ft³
